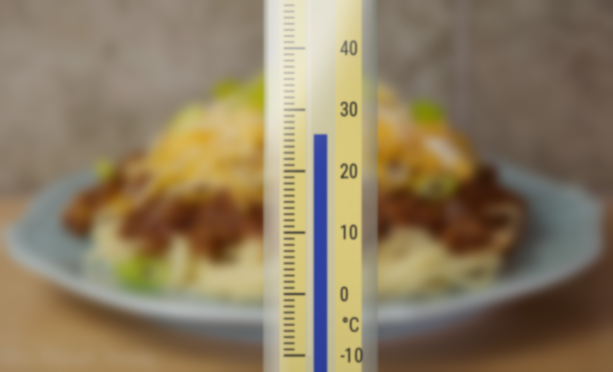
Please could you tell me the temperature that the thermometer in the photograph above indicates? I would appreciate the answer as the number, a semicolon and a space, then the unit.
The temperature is 26; °C
